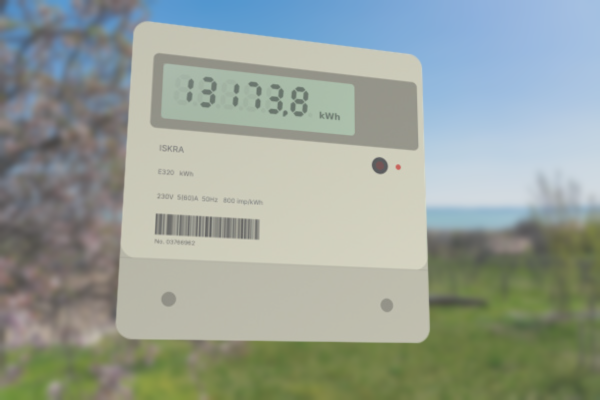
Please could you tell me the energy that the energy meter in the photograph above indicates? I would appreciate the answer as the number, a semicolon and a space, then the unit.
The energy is 13173.8; kWh
